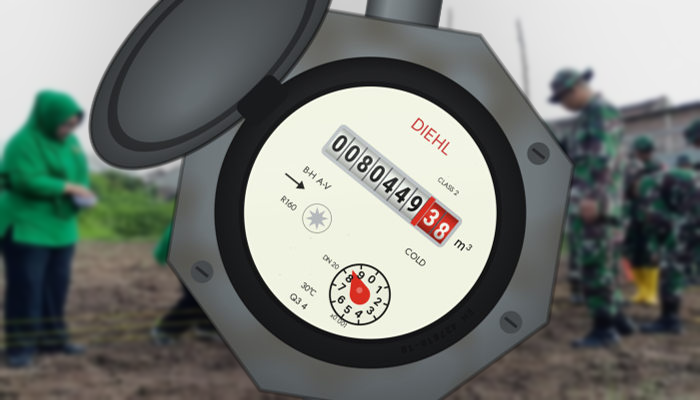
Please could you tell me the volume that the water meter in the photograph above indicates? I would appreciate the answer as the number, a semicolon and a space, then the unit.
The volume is 80449.378; m³
